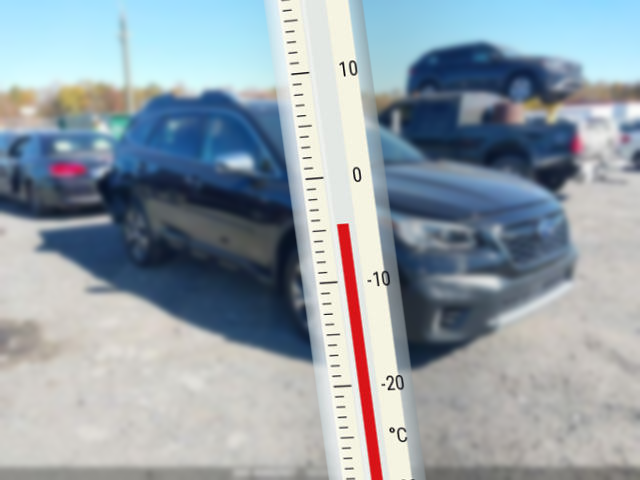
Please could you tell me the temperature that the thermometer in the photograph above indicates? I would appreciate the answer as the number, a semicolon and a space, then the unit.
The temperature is -4.5; °C
